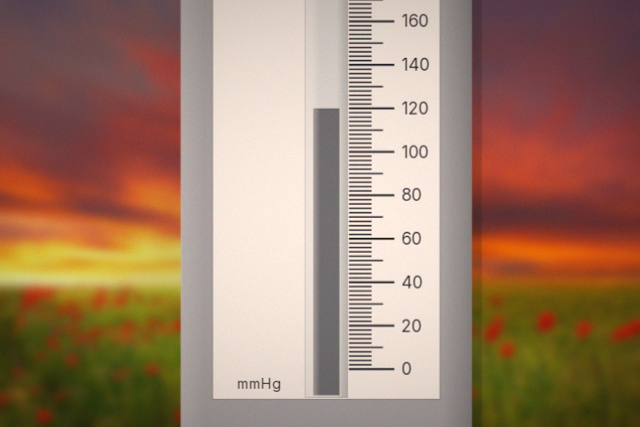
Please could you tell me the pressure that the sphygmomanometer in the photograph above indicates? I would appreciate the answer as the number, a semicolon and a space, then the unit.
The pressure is 120; mmHg
